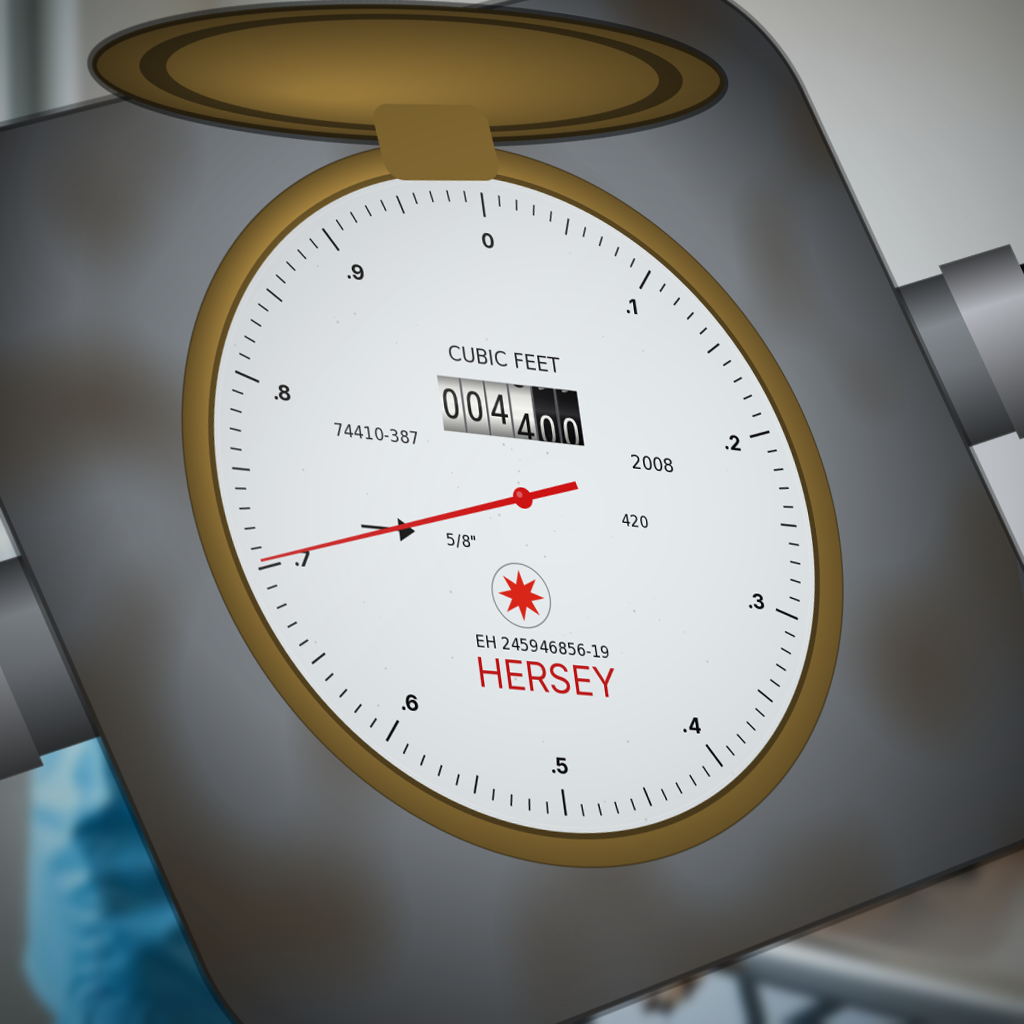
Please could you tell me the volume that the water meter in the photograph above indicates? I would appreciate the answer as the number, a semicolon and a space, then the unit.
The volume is 4399.70; ft³
